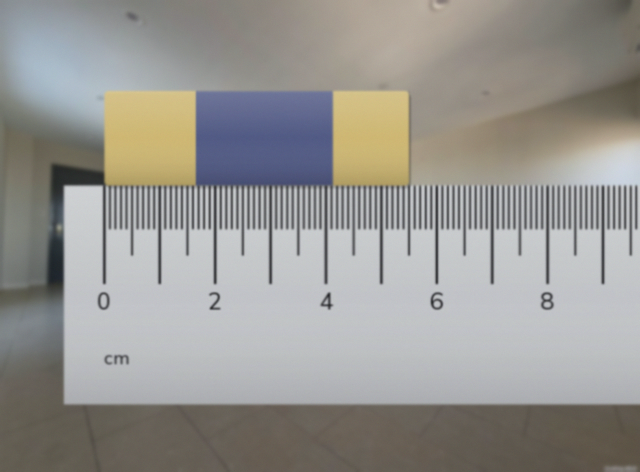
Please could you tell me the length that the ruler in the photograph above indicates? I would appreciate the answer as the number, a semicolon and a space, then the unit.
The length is 5.5; cm
